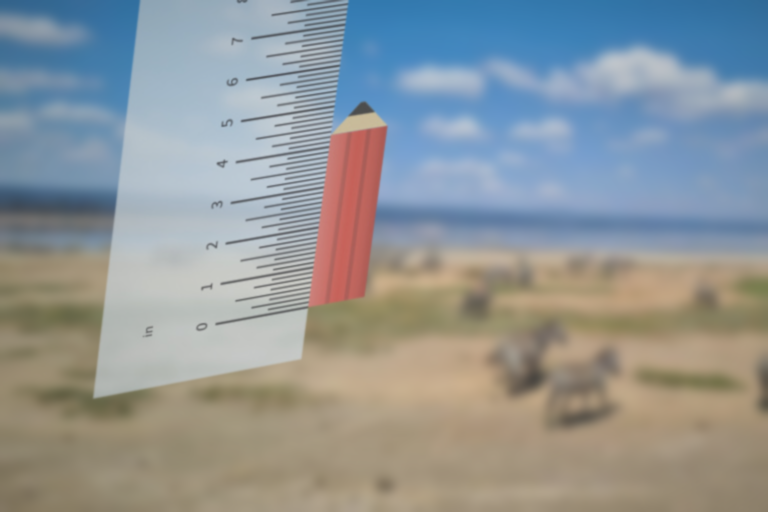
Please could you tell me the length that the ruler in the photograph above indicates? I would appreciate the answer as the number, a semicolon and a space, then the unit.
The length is 5; in
